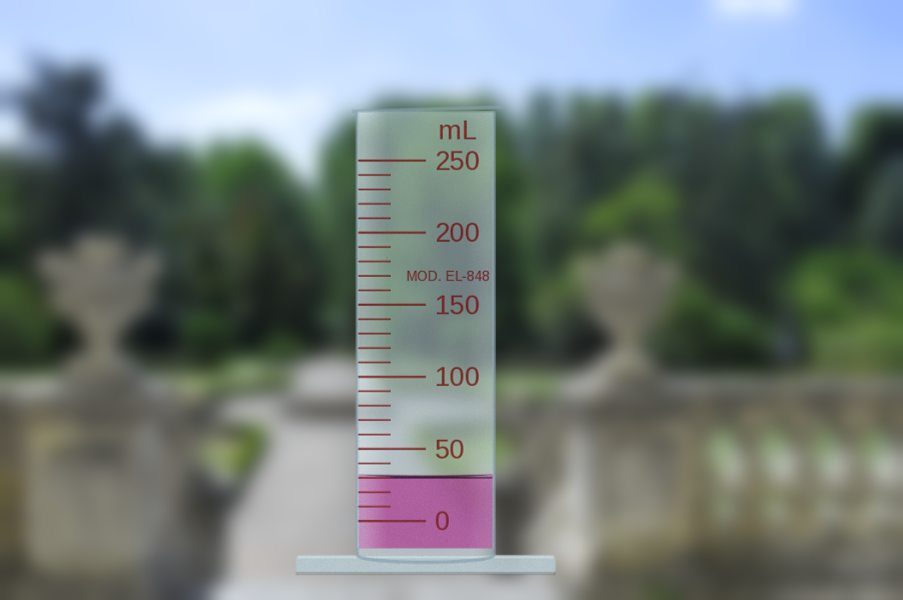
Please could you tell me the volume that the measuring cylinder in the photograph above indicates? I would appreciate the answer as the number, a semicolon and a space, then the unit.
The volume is 30; mL
